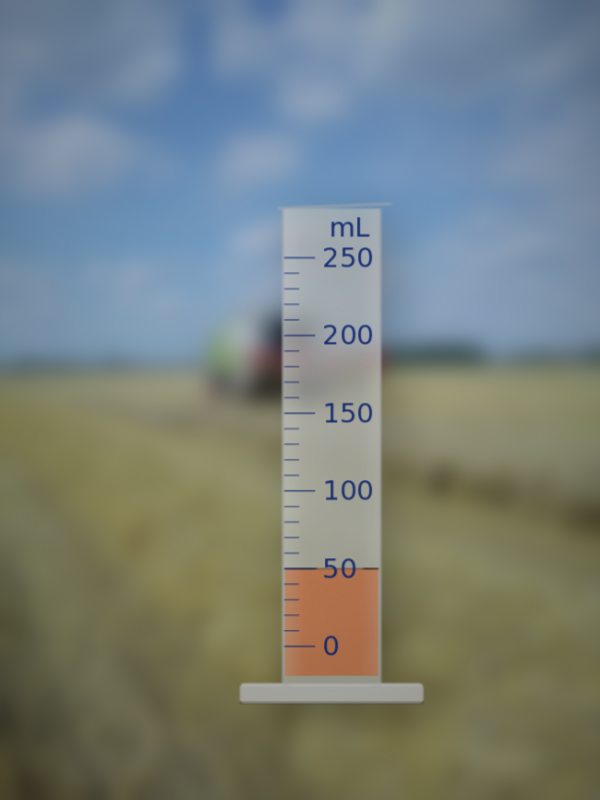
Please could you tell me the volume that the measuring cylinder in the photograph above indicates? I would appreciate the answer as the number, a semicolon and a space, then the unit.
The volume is 50; mL
